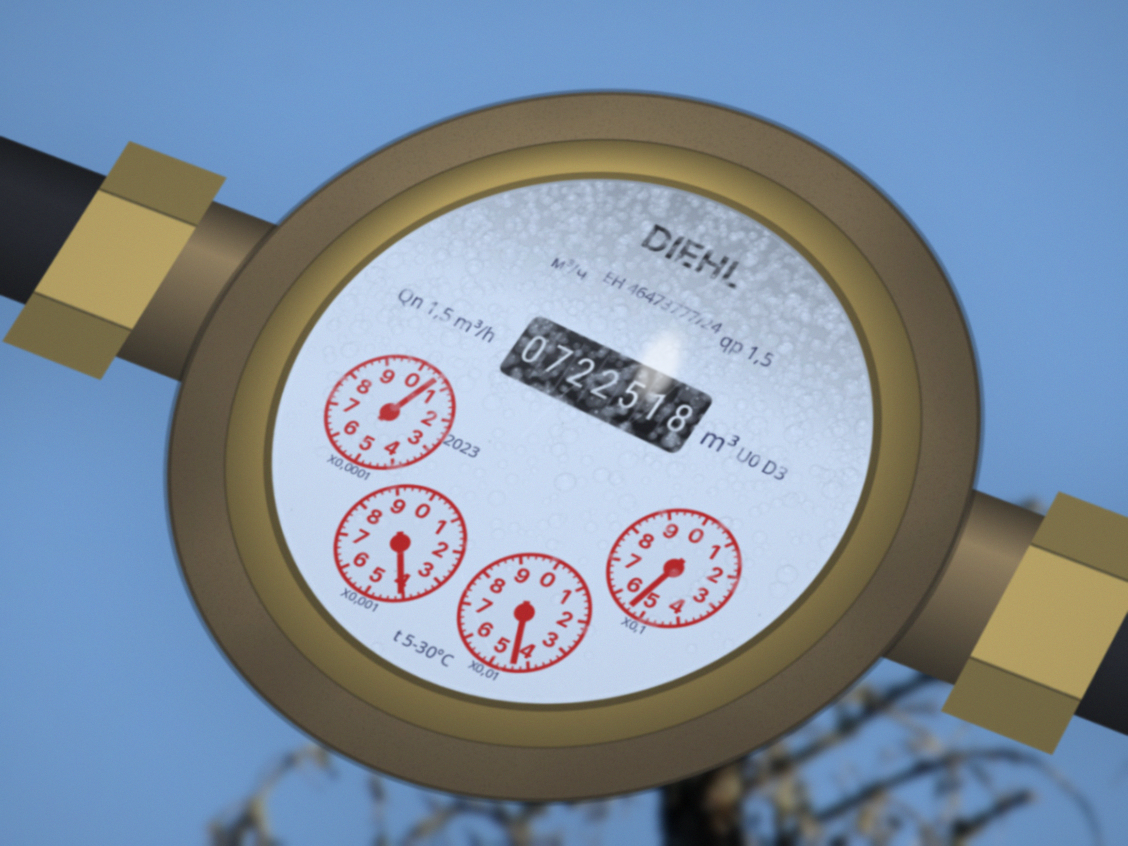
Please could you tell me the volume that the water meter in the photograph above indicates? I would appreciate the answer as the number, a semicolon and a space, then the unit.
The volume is 722518.5440; m³
